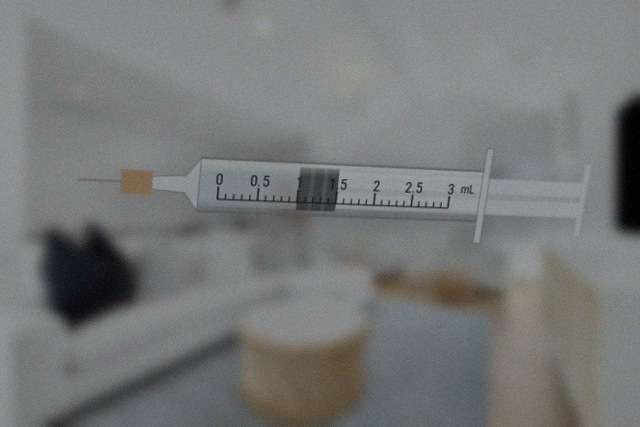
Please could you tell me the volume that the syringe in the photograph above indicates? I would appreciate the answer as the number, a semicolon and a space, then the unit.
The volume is 1; mL
